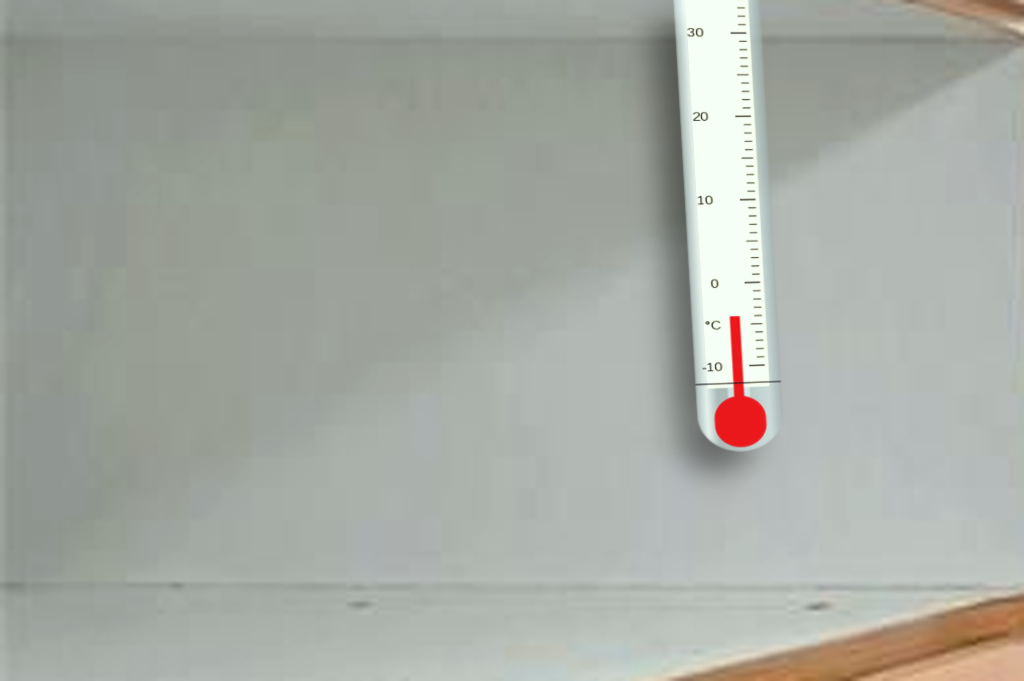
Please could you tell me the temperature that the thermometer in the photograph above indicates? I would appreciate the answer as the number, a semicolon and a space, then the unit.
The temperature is -4; °C
